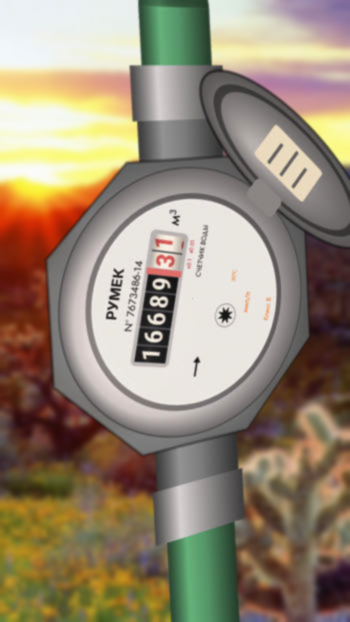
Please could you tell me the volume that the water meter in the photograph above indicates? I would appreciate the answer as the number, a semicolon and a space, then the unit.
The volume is 16689.31; m³
